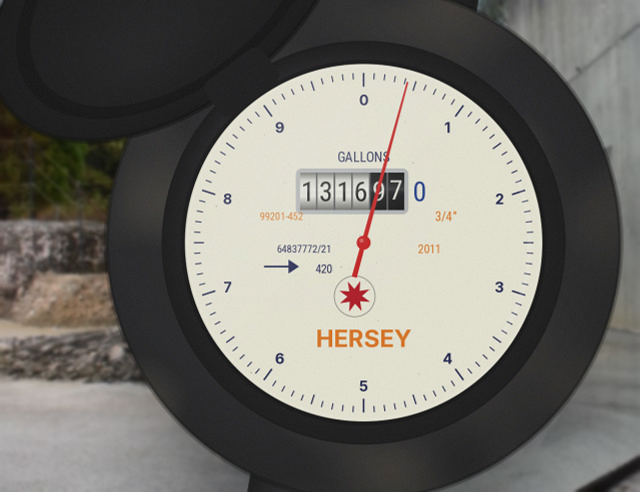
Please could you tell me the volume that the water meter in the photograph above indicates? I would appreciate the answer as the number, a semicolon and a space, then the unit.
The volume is 1316970.4; gal
